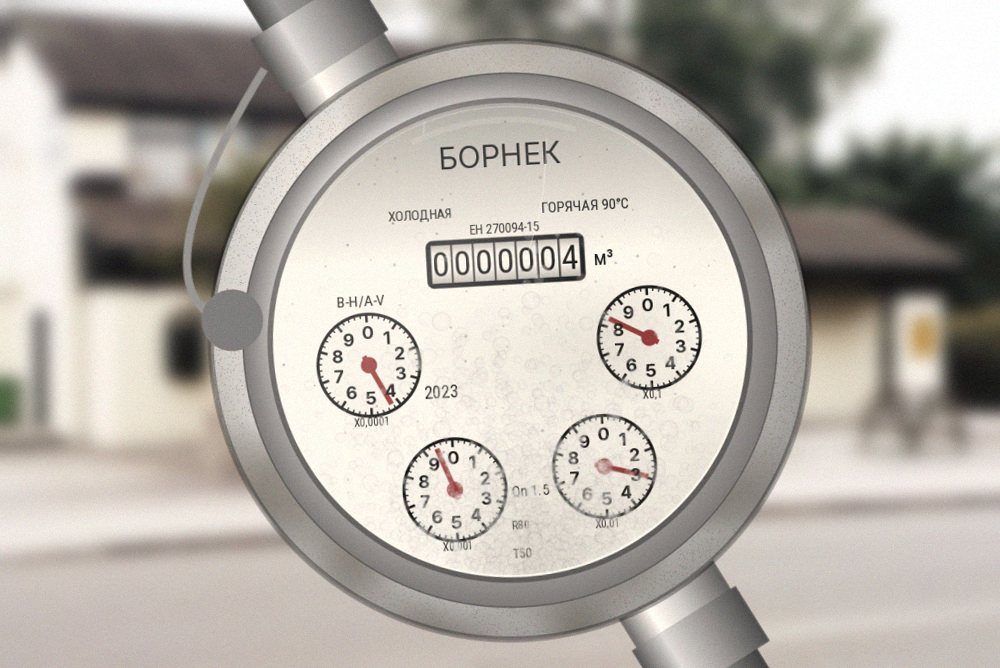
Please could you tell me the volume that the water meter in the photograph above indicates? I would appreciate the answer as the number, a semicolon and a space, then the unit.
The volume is 4.8294; m³
